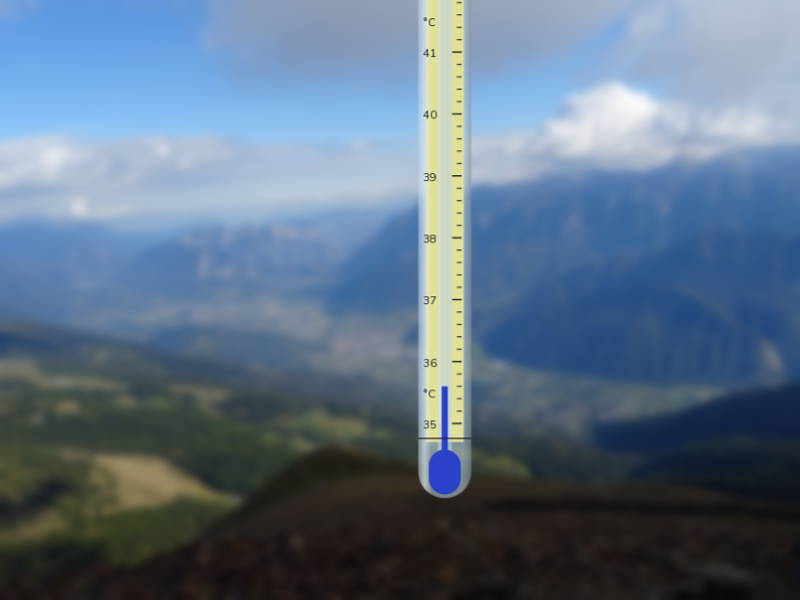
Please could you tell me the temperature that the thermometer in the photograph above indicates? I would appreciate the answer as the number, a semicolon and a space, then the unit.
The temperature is 35.6; °C
